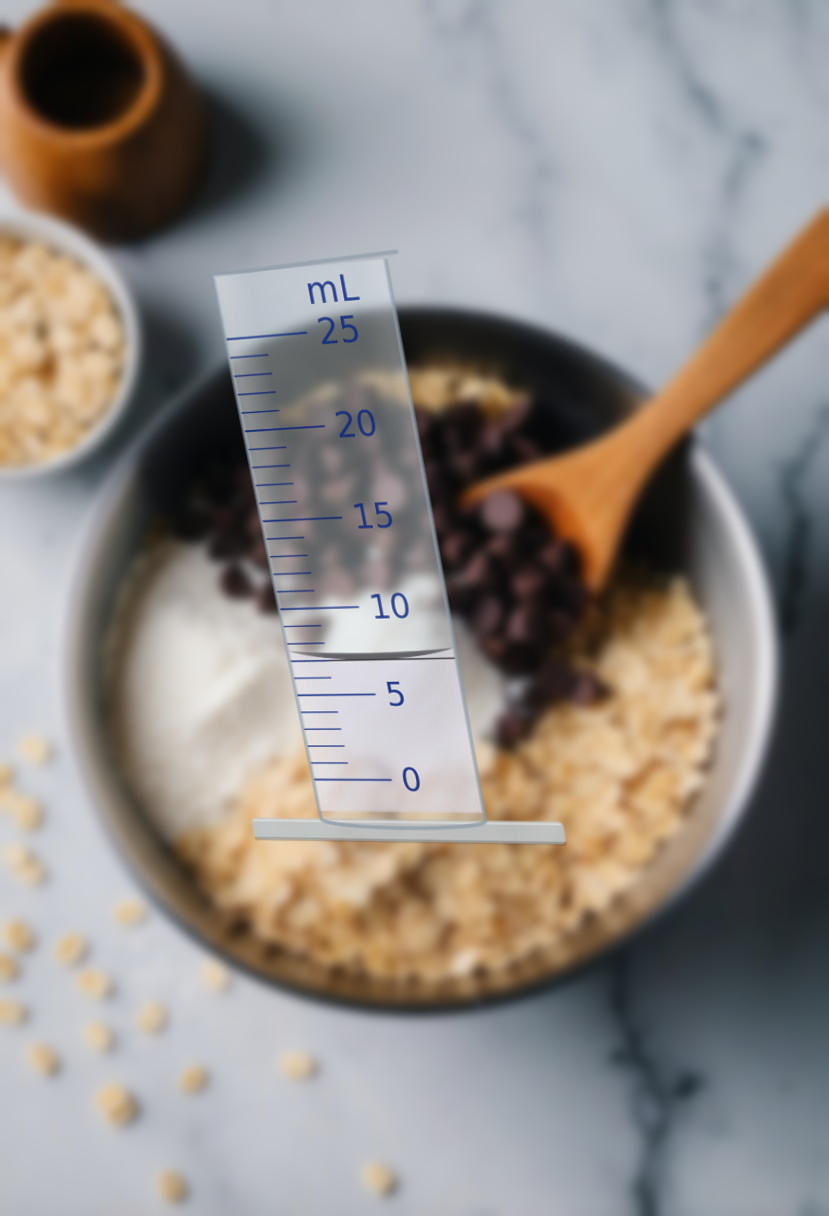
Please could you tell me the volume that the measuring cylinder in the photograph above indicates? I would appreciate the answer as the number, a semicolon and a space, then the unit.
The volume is 7; mL
